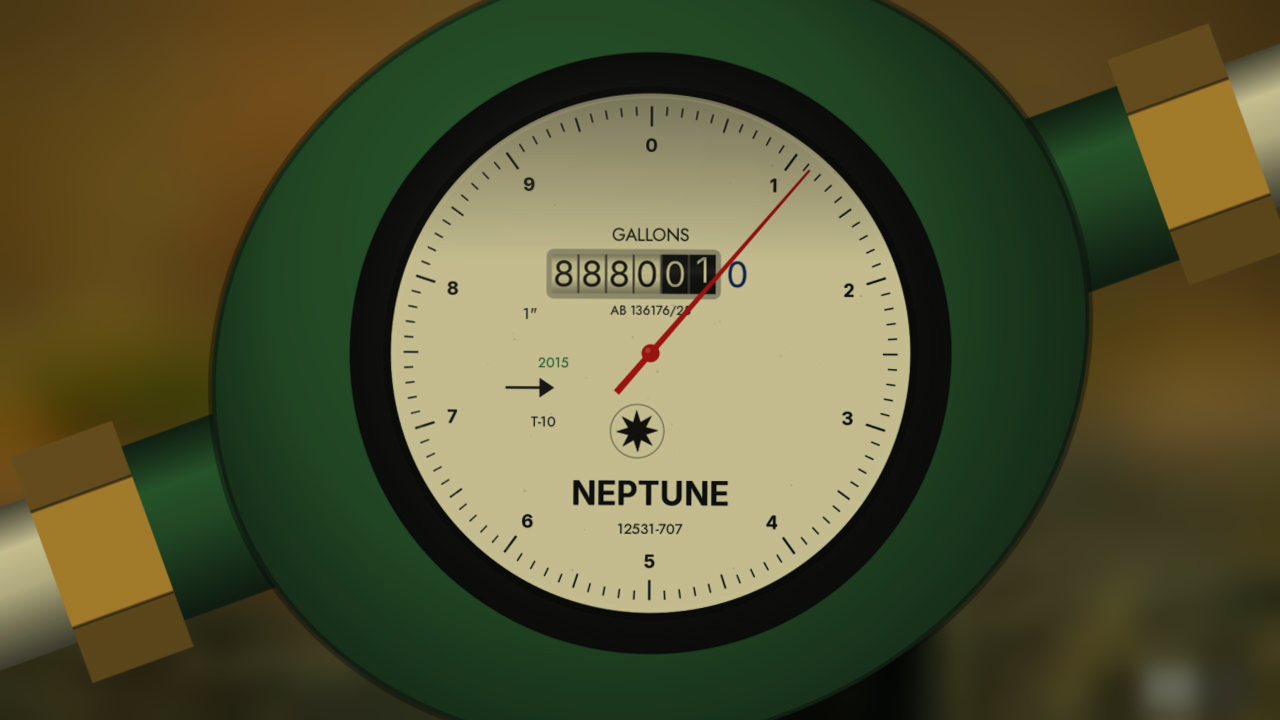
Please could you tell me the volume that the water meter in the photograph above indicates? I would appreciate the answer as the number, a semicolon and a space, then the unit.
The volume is 8880011.1; gal
